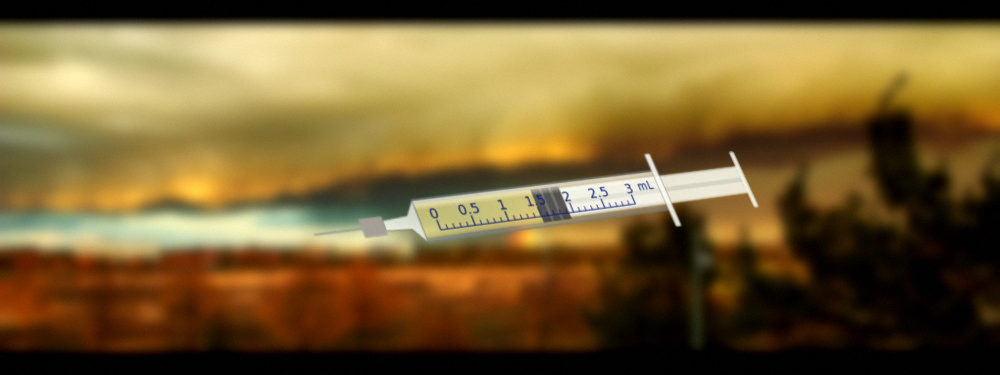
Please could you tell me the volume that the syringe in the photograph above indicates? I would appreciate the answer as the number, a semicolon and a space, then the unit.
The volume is 1.5; mL
